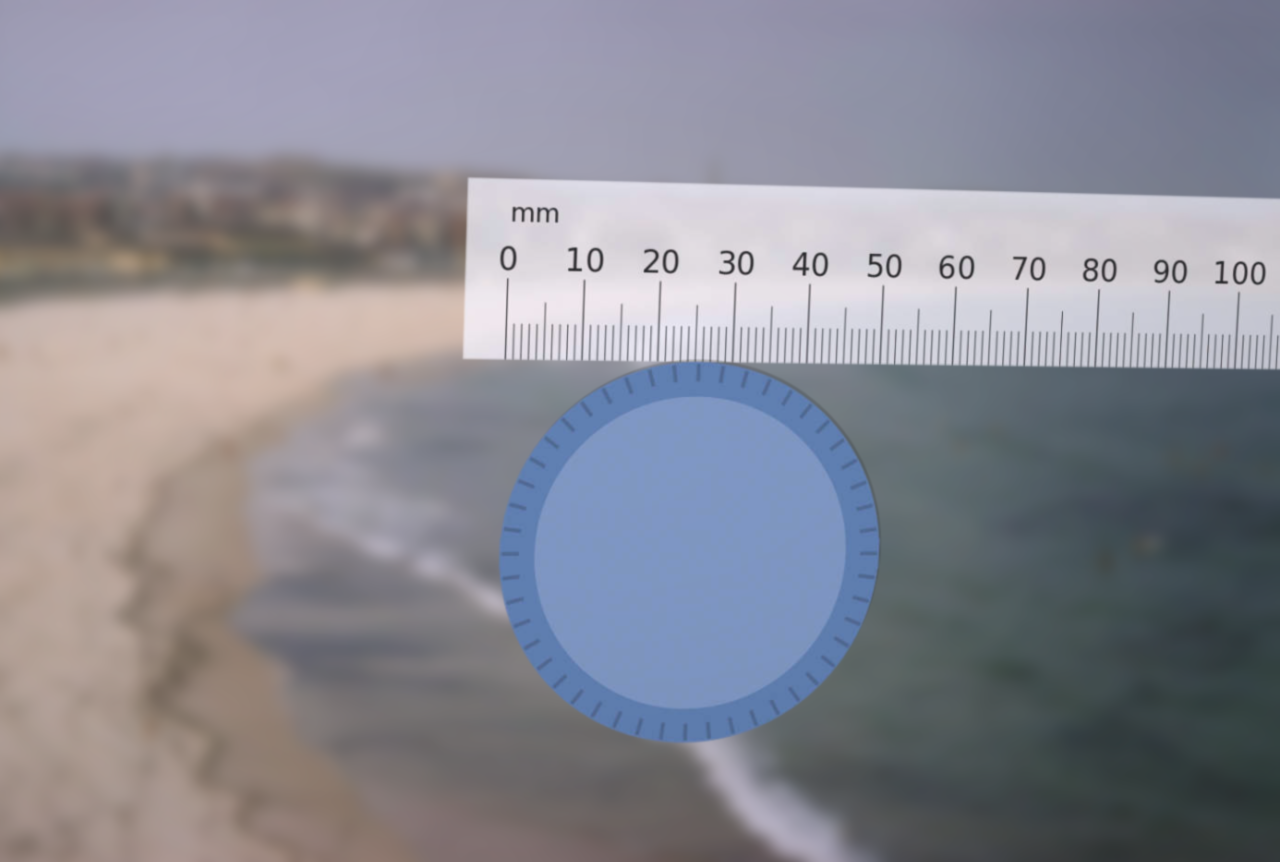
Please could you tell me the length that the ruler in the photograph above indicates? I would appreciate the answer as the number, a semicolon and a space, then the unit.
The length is 51; mm
